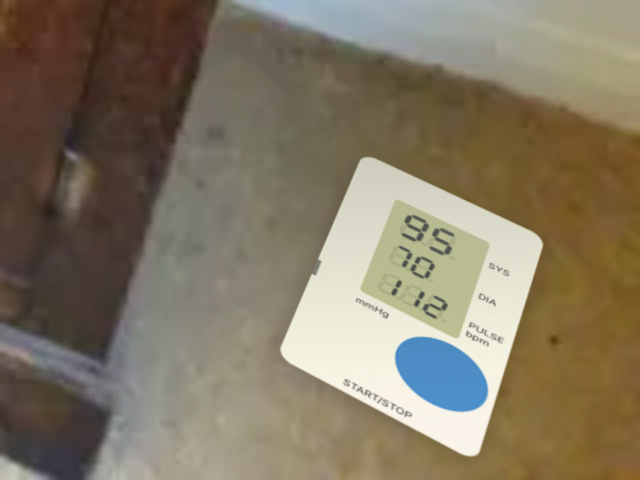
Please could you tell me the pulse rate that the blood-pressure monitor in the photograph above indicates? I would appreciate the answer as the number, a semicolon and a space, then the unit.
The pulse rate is 112; bpm
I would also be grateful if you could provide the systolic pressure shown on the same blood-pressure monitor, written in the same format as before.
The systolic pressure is 95; mmHg
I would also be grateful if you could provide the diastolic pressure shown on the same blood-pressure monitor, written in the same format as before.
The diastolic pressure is 70; mmHg
